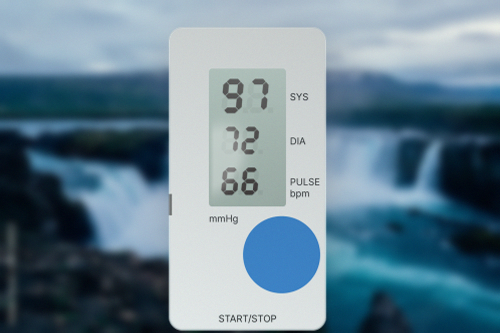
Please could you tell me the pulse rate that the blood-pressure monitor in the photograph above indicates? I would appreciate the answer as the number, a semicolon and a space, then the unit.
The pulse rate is 66; bpm
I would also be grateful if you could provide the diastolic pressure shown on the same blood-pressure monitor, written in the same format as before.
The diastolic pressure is 72; mmHg
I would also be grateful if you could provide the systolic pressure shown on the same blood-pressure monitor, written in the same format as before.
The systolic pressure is 97; mmHg
